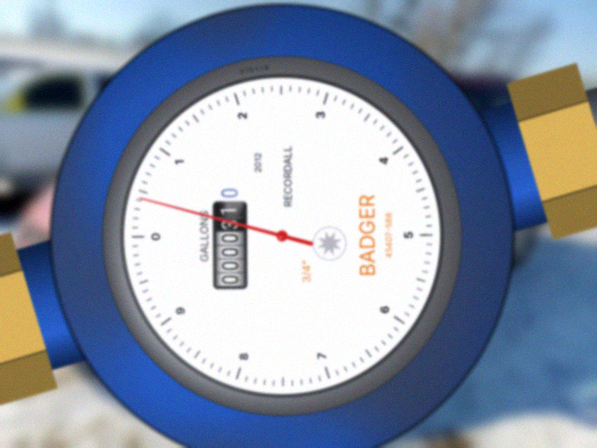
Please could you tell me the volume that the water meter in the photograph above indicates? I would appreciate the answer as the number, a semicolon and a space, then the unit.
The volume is 310.4; gal
